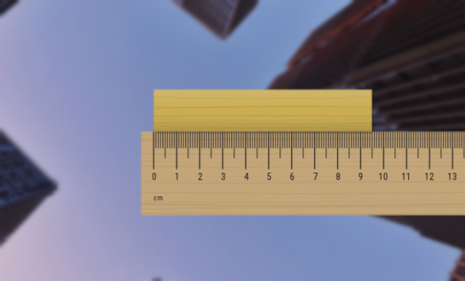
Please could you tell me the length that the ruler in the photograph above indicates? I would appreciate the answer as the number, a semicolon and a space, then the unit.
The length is 9.5; cm
